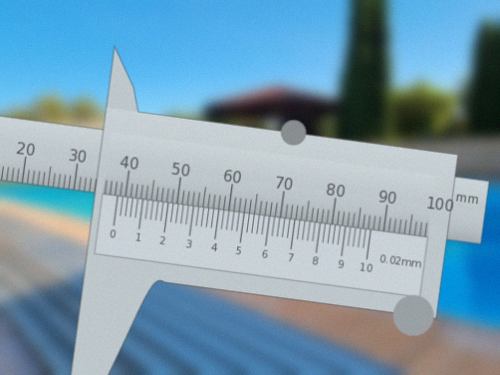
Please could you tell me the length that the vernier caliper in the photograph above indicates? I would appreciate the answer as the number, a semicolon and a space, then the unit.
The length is 38.5; mm
